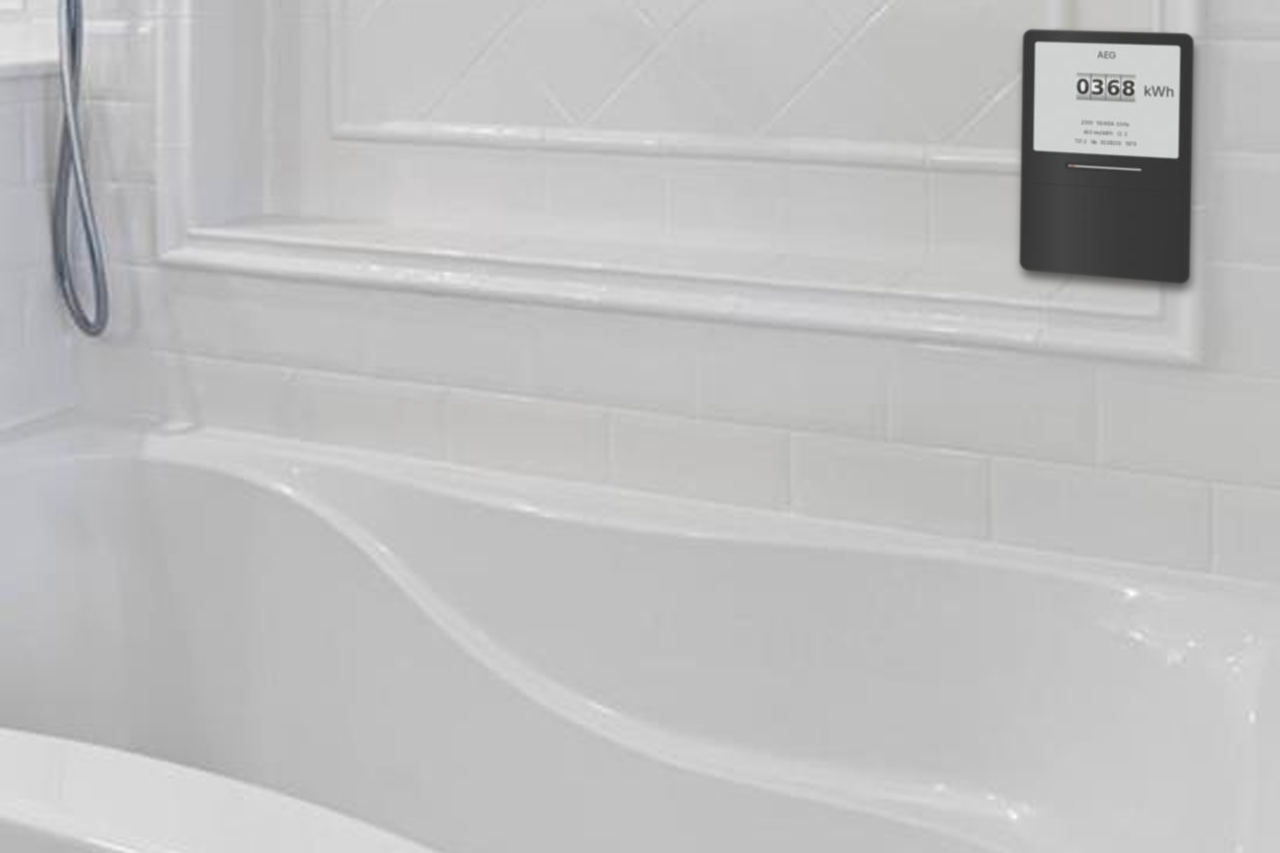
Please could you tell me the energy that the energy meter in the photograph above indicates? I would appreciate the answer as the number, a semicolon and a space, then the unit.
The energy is 368; kWh
